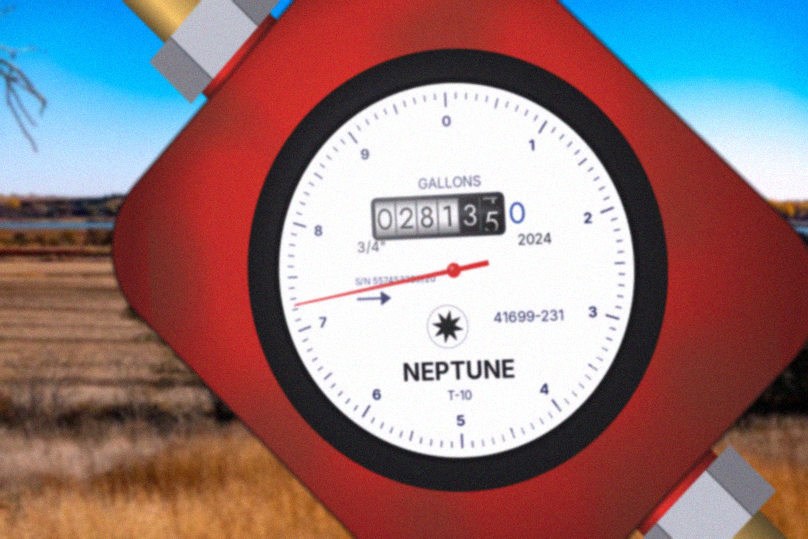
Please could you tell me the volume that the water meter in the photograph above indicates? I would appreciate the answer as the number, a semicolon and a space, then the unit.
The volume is 281347.2; gal
